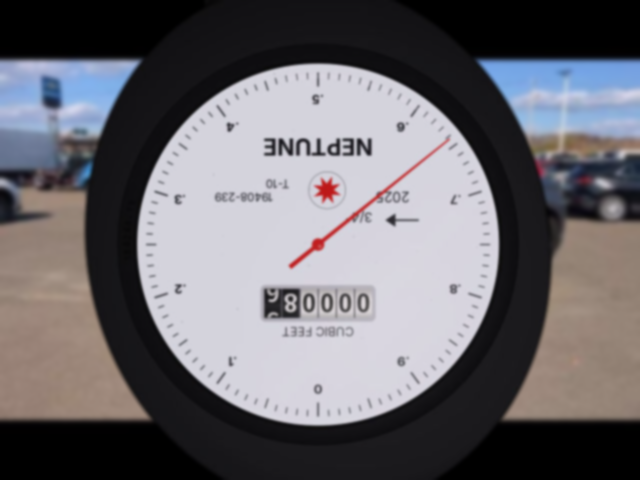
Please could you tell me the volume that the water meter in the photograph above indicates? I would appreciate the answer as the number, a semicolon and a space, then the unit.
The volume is 85.64; ft³
